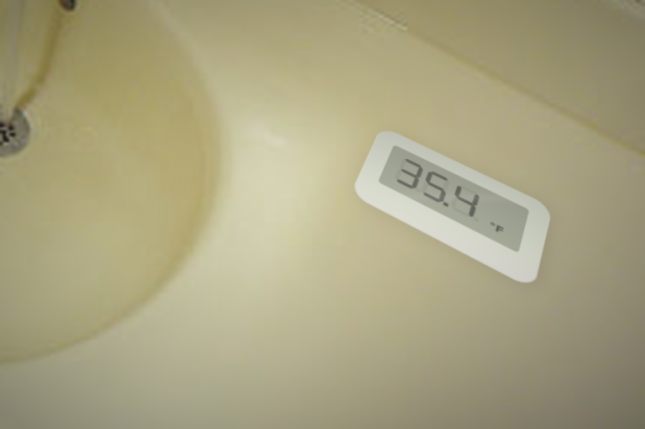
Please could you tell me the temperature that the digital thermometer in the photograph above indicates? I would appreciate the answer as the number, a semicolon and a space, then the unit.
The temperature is 35.4; °F
